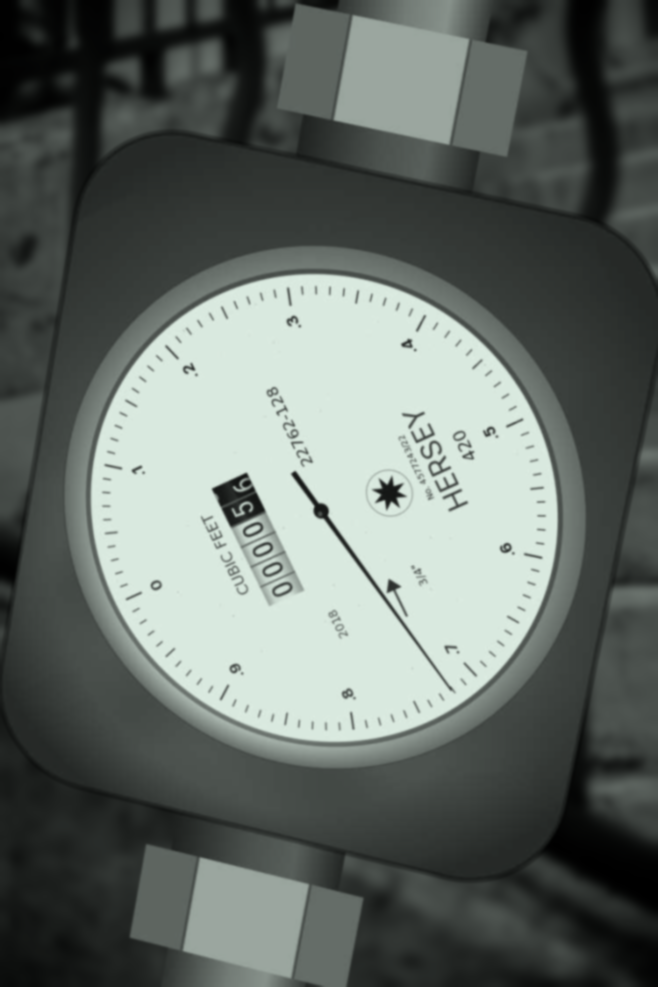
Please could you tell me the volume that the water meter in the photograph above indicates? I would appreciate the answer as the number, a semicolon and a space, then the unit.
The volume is 55.72; ft³
